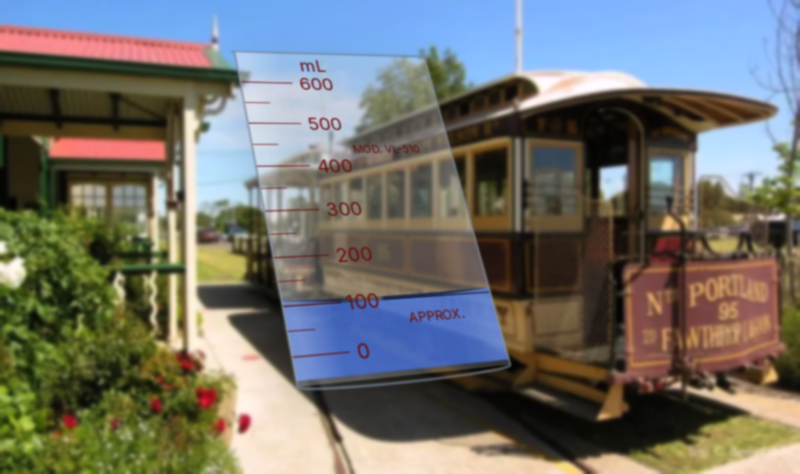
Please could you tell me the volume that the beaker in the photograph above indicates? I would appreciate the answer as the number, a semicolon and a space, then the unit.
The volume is 100; mL
